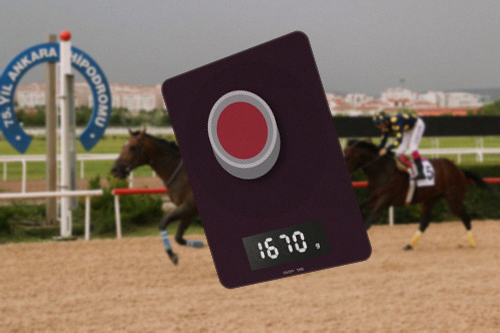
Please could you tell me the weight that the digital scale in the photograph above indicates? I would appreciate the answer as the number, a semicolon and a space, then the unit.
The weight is 1670; g
